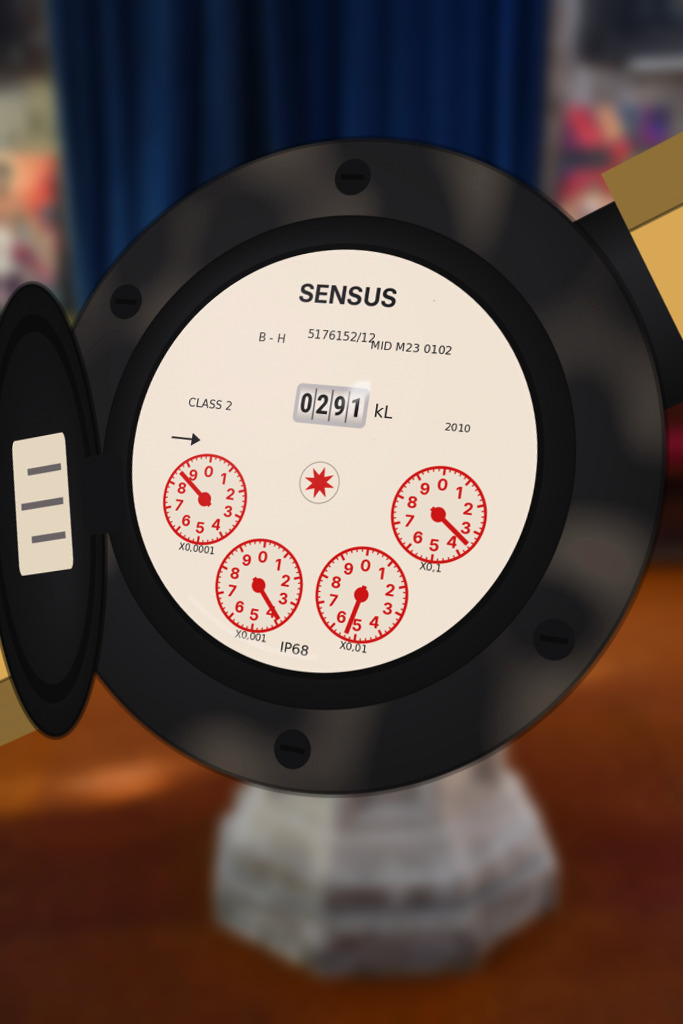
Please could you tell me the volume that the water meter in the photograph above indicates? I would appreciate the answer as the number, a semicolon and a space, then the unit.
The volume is 291.3538; kL
